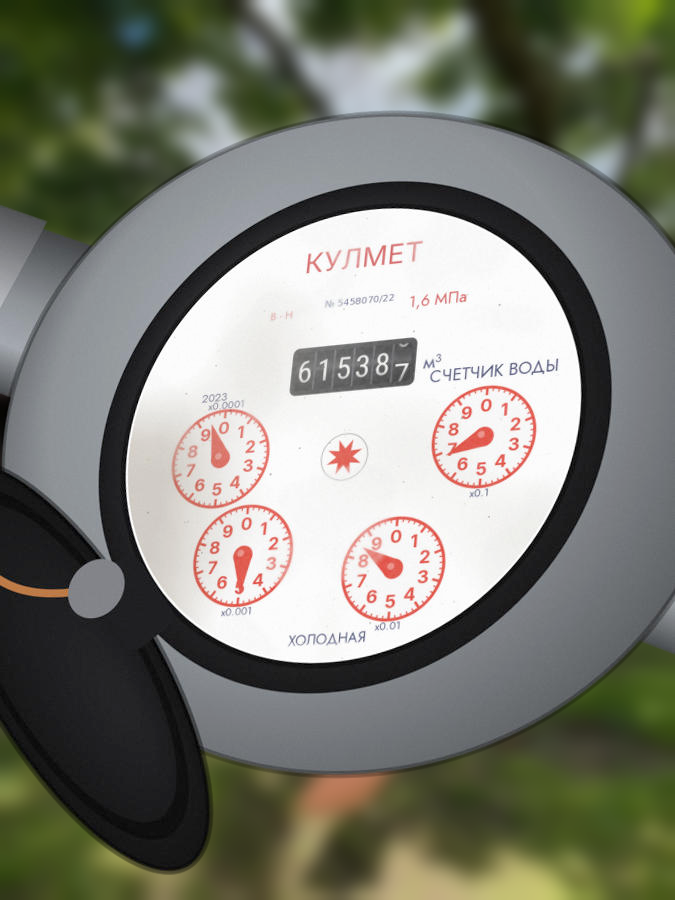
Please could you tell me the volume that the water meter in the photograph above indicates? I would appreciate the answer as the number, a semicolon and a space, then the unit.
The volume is 615386.6849; m³
